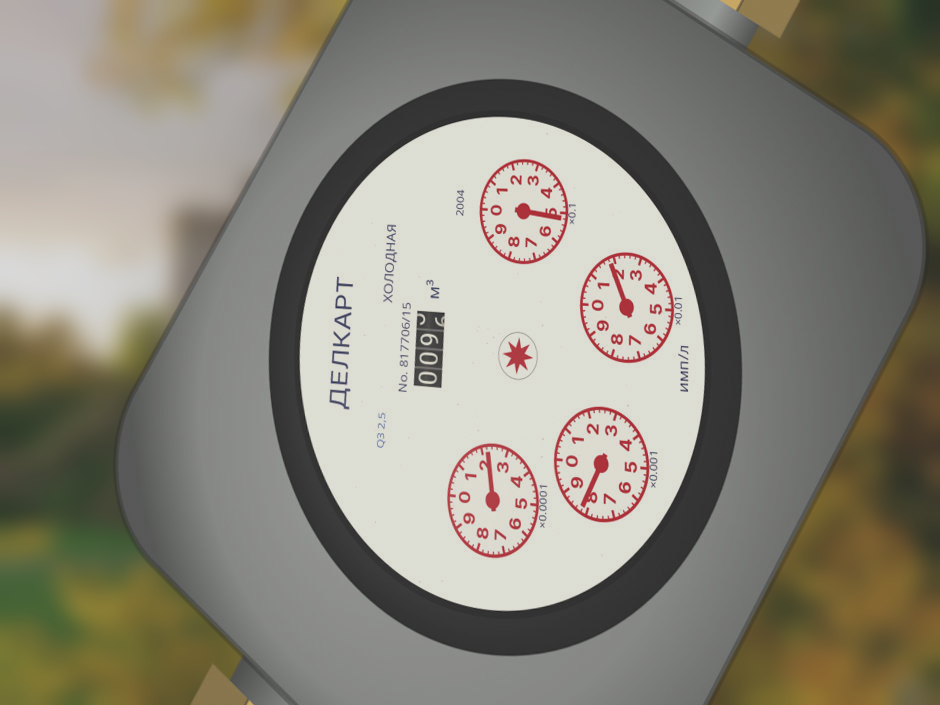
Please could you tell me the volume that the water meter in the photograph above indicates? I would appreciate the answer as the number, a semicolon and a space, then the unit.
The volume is 95.5182; m³
